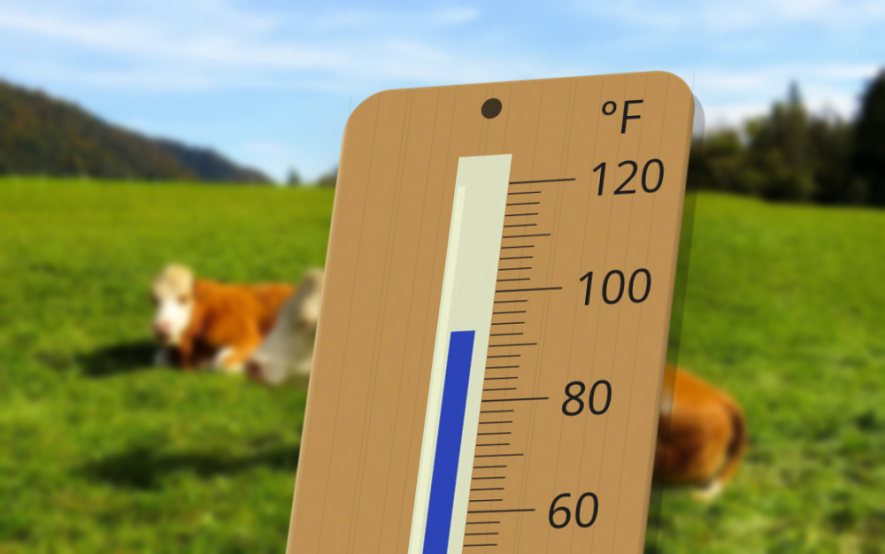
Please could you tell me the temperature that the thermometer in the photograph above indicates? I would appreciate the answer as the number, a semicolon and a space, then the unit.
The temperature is 93; °F
